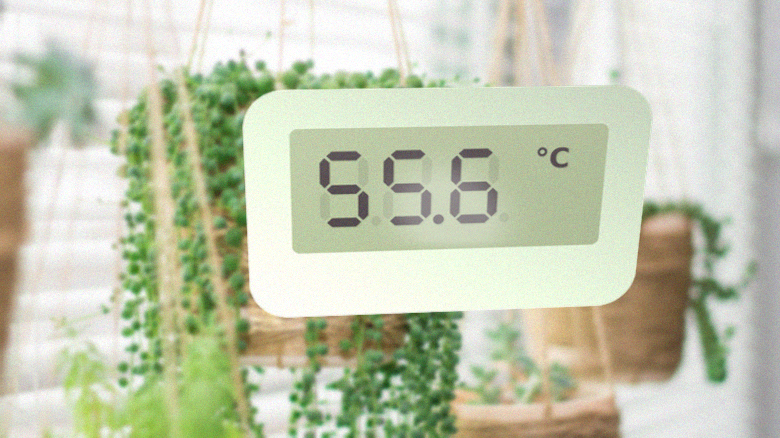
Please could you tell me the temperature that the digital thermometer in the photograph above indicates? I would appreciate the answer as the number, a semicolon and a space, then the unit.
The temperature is 55.6; °C
